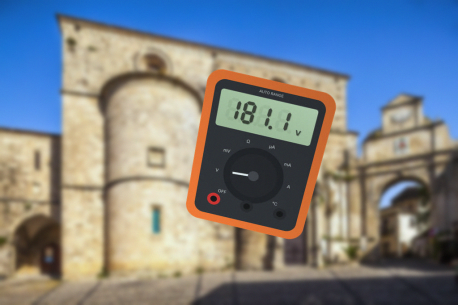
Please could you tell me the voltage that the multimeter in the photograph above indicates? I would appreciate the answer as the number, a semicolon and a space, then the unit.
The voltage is 181.1; V
